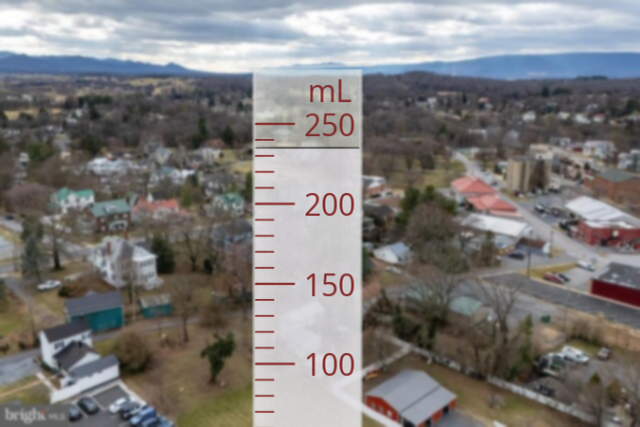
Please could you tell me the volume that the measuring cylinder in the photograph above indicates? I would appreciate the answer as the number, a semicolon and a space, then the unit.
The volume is 235; mL
